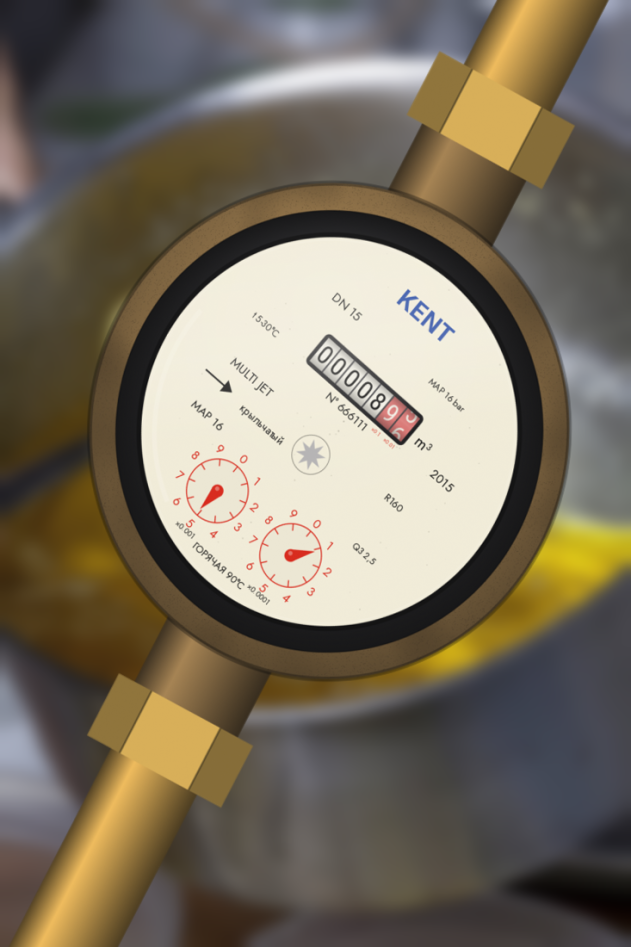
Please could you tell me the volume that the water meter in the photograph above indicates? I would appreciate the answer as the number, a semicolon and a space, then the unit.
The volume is 8.9551; m³
